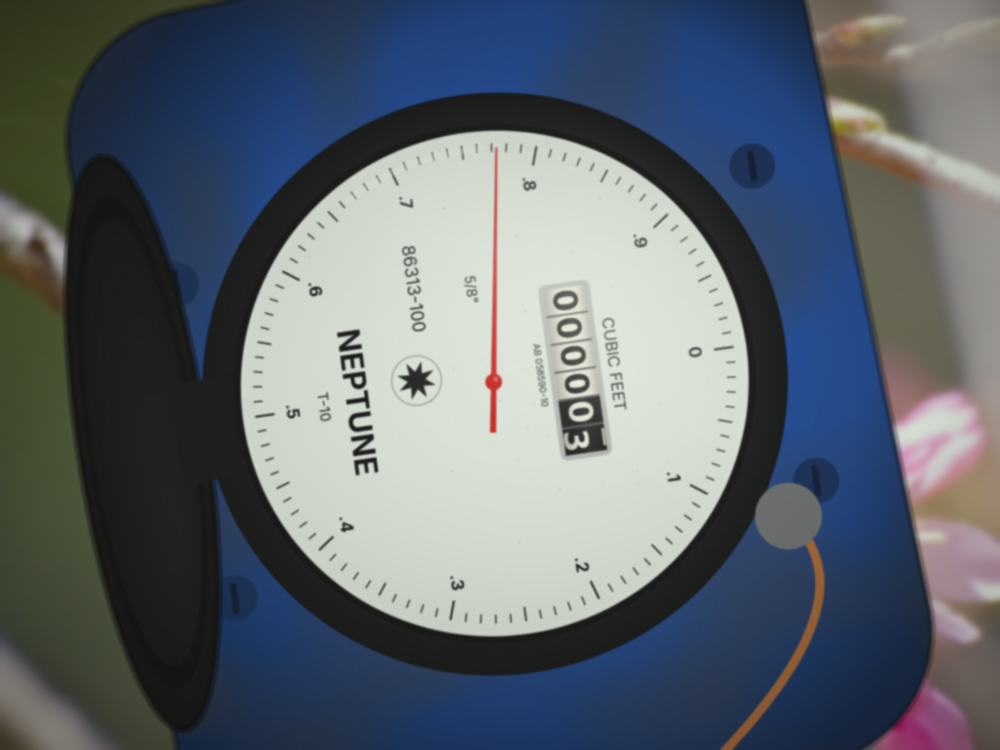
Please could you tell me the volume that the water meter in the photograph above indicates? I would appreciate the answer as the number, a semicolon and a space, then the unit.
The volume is 2.77; ft³
